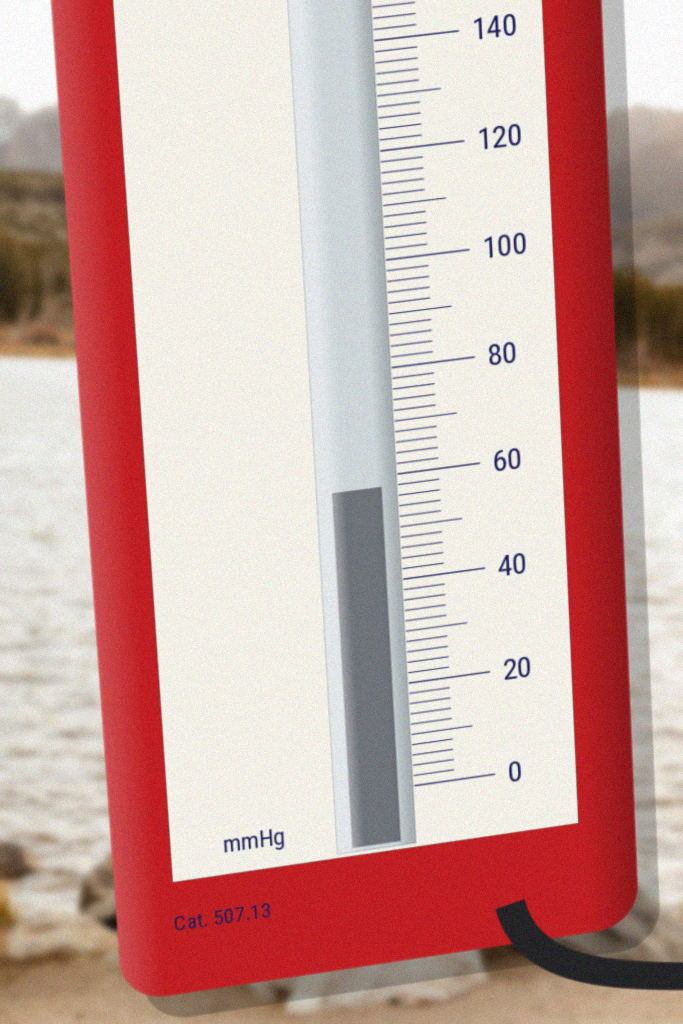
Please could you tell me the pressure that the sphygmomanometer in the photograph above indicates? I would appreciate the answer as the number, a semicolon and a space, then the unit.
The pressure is 58; mmHg
